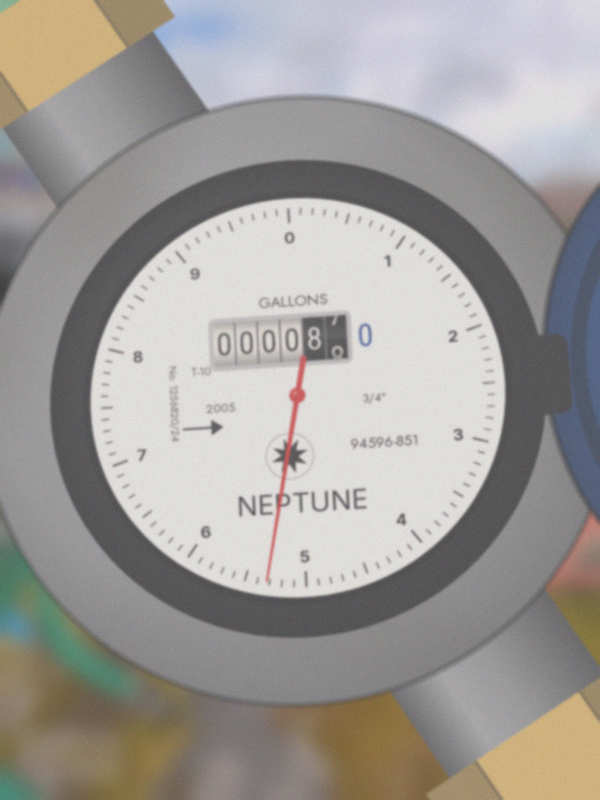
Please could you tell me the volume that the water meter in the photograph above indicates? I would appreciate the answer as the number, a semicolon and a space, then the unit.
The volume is 875.3; gal
